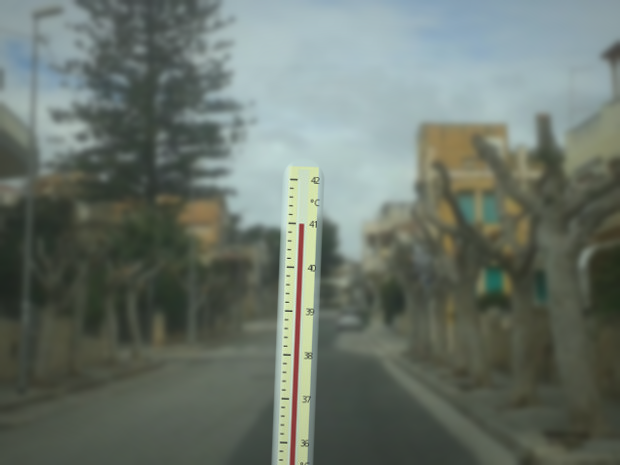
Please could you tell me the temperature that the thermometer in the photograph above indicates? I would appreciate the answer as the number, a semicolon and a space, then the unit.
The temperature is 41; °C
